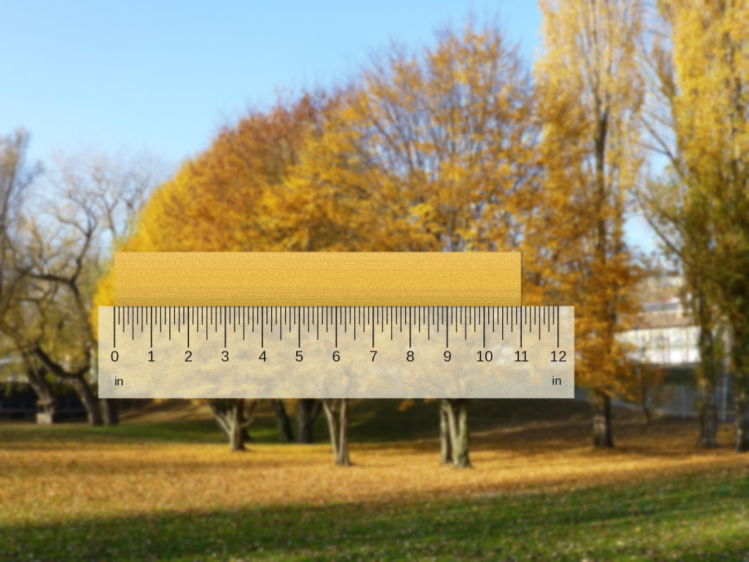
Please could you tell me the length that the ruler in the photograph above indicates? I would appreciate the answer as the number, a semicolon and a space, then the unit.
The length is 11; in
